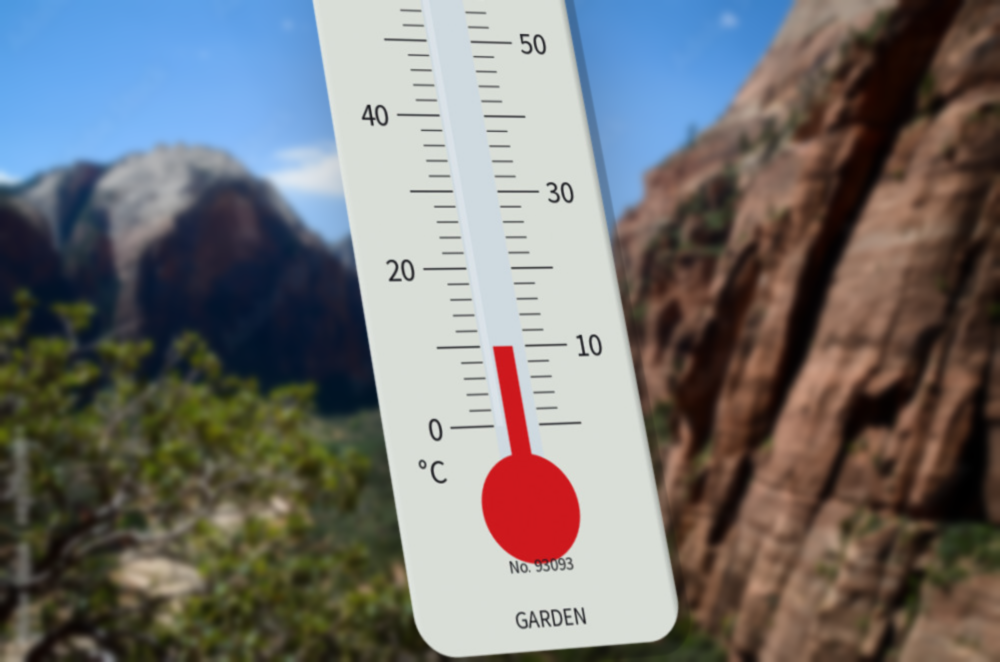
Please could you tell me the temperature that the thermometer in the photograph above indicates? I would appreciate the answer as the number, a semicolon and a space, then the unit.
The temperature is 10; °C
